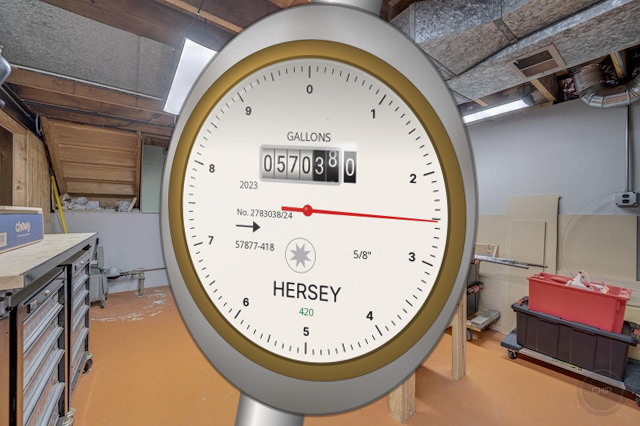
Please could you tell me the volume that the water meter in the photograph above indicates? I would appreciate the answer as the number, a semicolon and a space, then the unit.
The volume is 570382.5; gal
